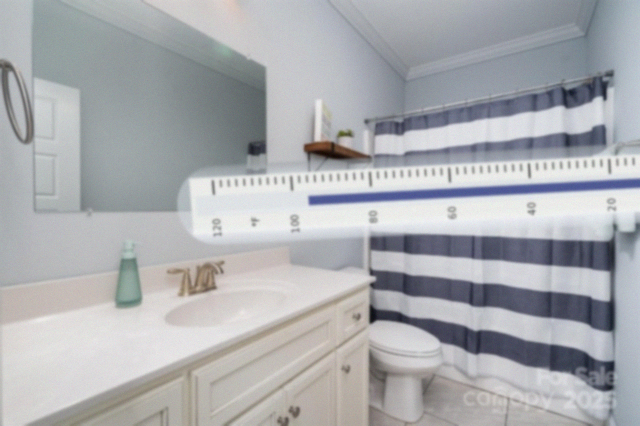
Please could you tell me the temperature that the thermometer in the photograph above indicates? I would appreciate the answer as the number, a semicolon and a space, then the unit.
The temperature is 96; °F
